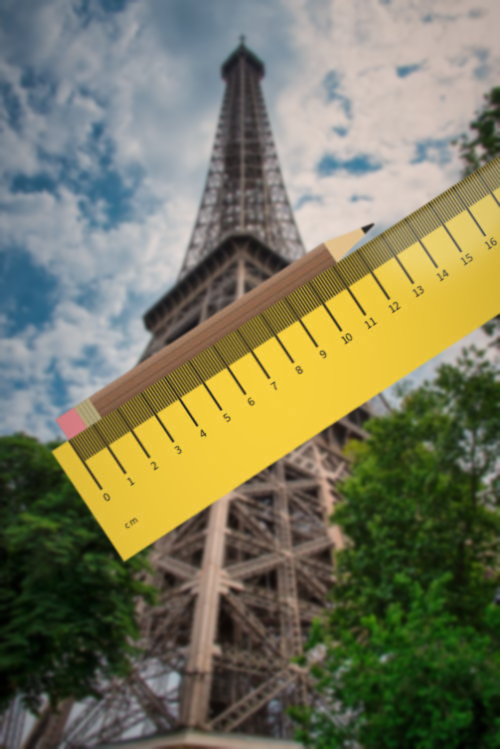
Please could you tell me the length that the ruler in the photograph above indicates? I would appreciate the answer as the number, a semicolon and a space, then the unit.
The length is 13; cm
